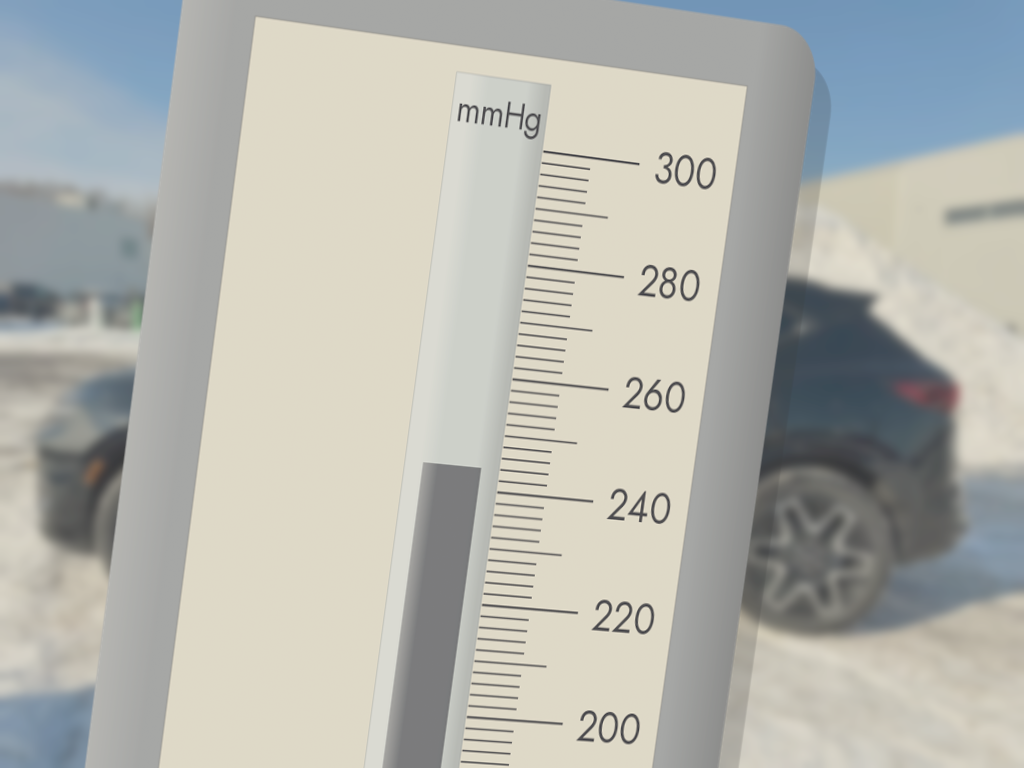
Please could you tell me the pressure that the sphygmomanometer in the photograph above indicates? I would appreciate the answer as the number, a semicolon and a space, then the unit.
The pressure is 244; mmHg
